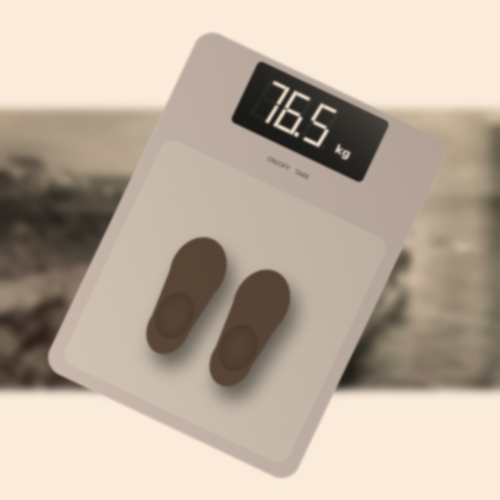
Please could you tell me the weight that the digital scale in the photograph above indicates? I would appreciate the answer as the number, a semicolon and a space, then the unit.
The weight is 76.5; kg
